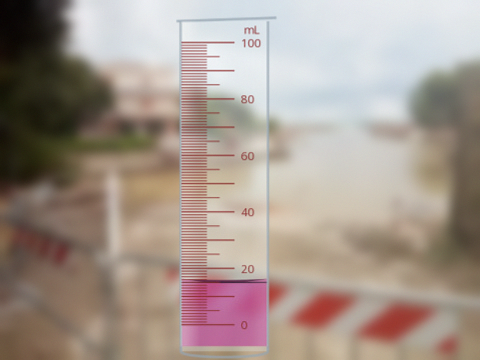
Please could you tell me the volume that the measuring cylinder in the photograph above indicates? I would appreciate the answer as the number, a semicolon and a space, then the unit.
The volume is 15; mL
